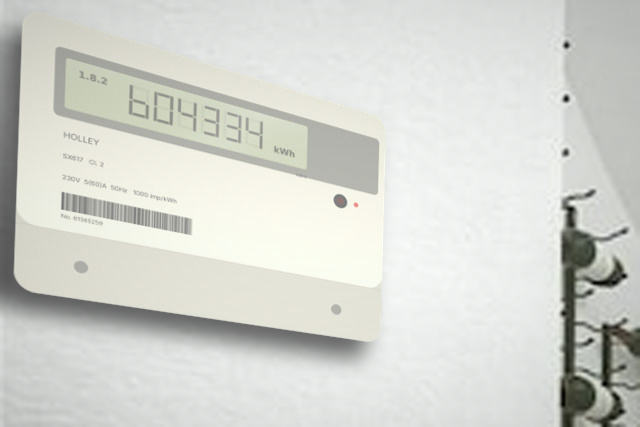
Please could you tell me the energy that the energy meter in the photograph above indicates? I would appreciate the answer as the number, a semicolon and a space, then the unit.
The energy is 604334; kWh
